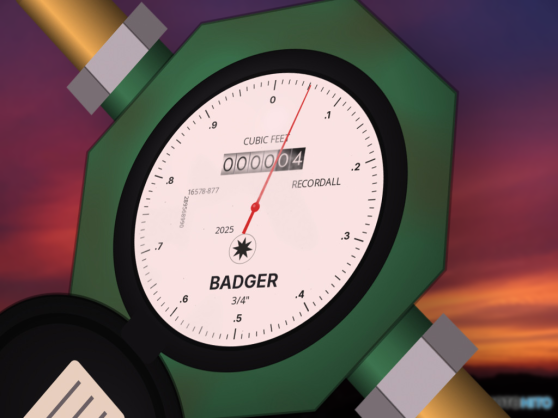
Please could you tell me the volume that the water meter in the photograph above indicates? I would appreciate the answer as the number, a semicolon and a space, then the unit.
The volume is 4.05; ft³
